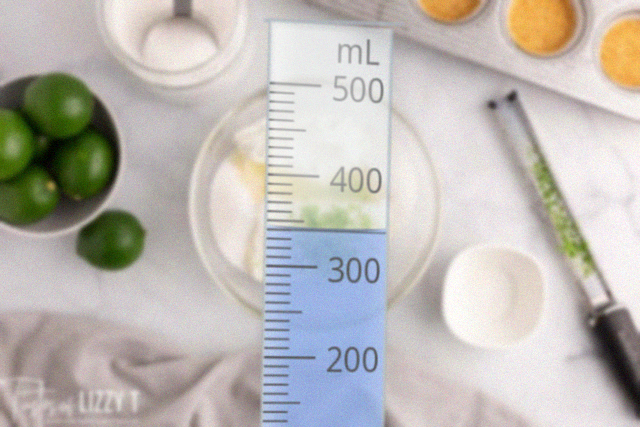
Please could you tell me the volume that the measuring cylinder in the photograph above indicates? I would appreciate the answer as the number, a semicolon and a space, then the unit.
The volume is 340; mL
